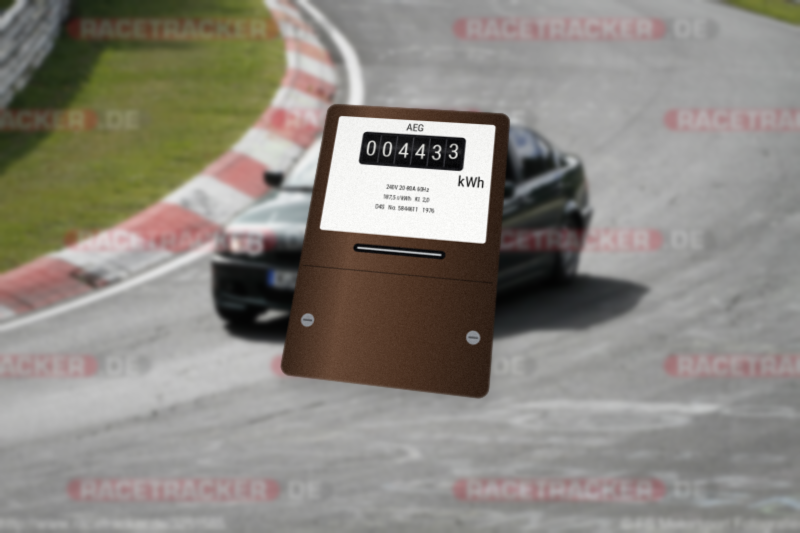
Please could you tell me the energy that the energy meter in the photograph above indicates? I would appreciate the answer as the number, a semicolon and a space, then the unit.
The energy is 4433; kWh
